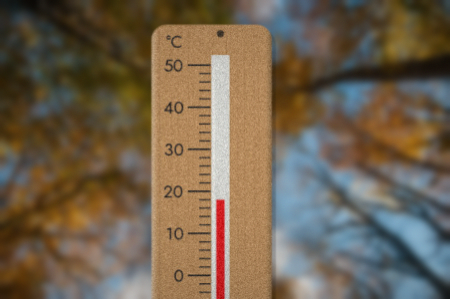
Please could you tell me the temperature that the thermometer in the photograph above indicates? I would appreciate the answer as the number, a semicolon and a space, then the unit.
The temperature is 18; °C
